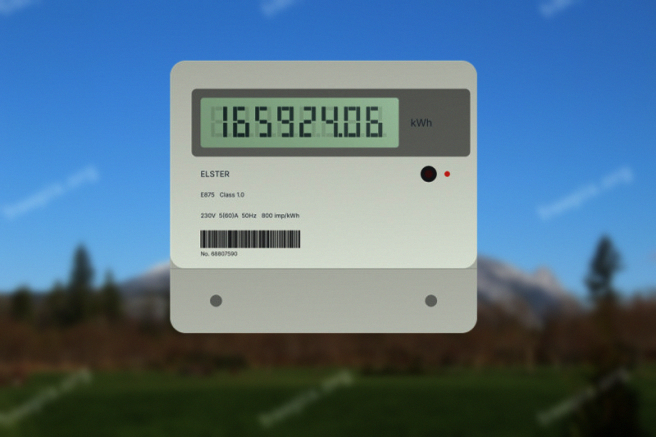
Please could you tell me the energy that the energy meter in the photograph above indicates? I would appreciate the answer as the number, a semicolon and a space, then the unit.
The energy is 165924.06; kWh
